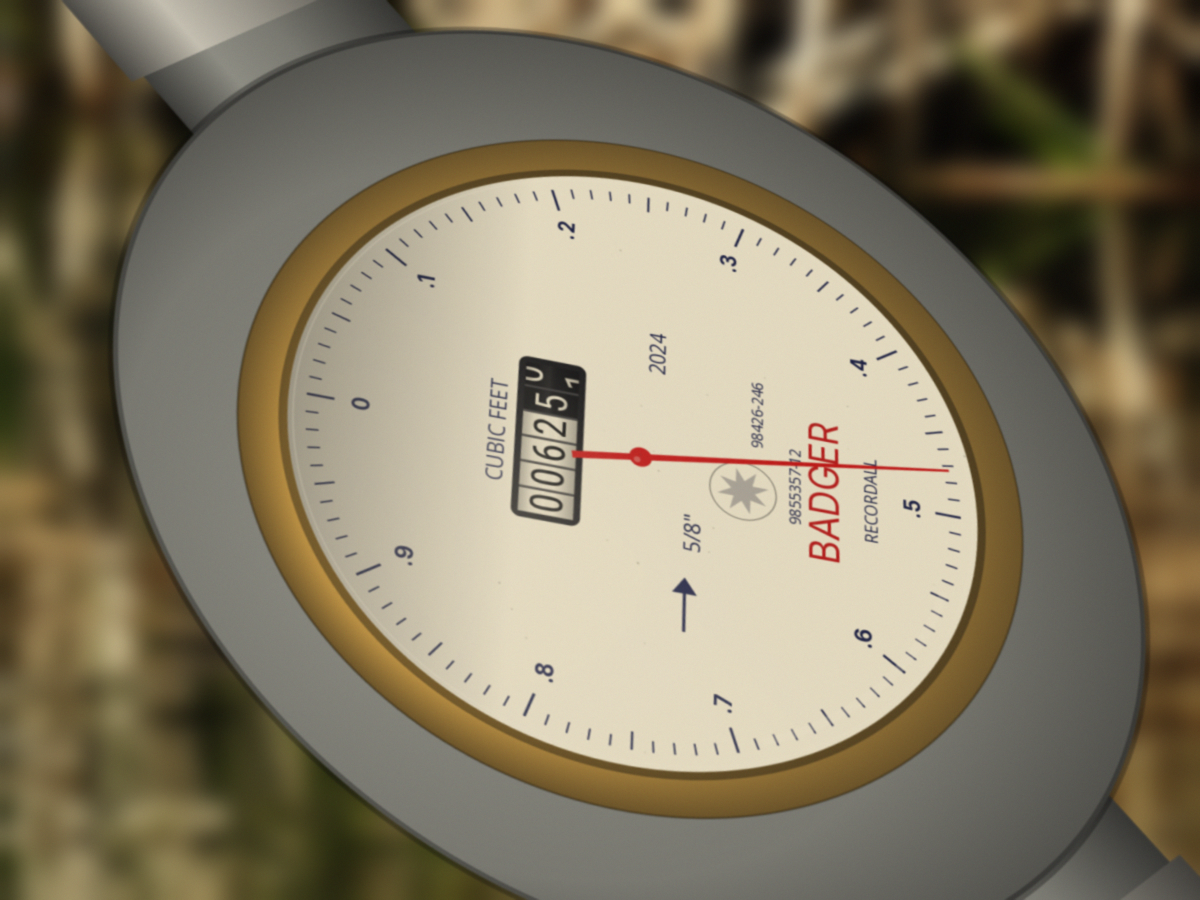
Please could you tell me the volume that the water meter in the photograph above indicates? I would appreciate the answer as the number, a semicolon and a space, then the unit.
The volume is 6250.47; ft³
